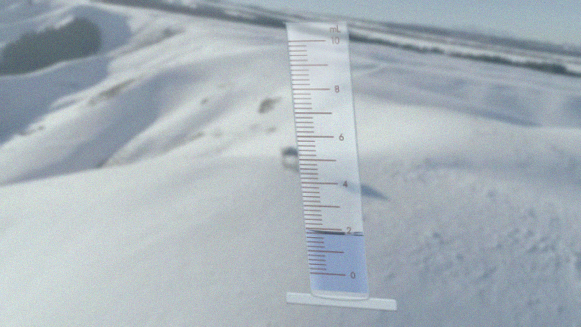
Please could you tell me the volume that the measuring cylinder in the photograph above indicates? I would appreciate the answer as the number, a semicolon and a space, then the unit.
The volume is 1.8; mL
